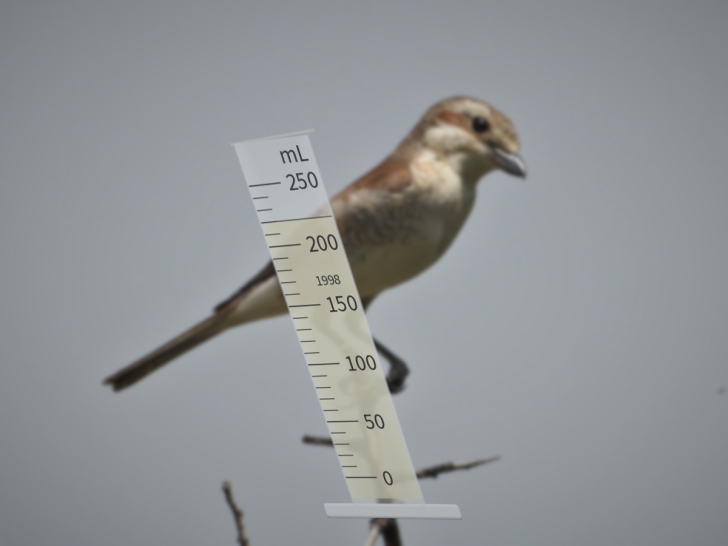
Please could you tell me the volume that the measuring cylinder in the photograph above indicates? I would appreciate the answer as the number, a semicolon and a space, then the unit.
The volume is 220; mL
